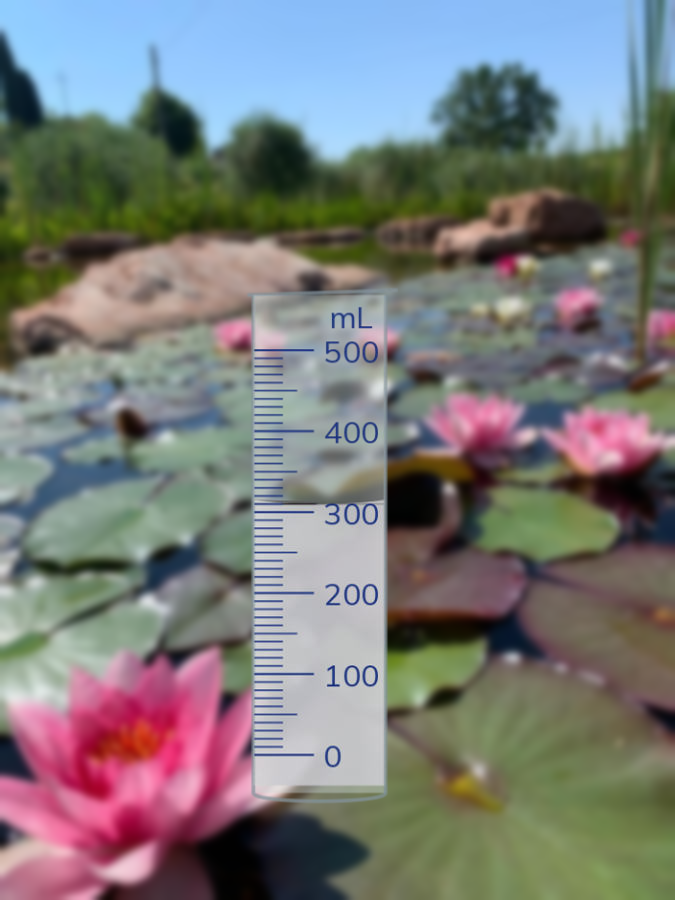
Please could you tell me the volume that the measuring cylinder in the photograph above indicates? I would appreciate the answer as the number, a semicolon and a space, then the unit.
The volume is 310; mL
